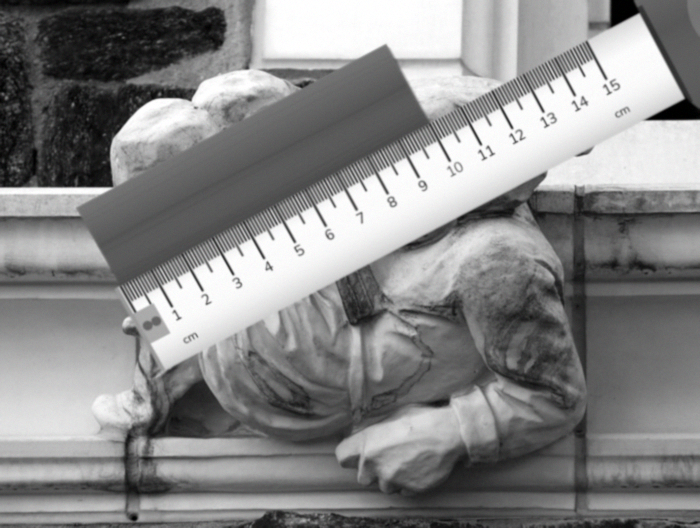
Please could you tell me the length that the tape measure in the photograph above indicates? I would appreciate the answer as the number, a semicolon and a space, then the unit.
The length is 10; cm
